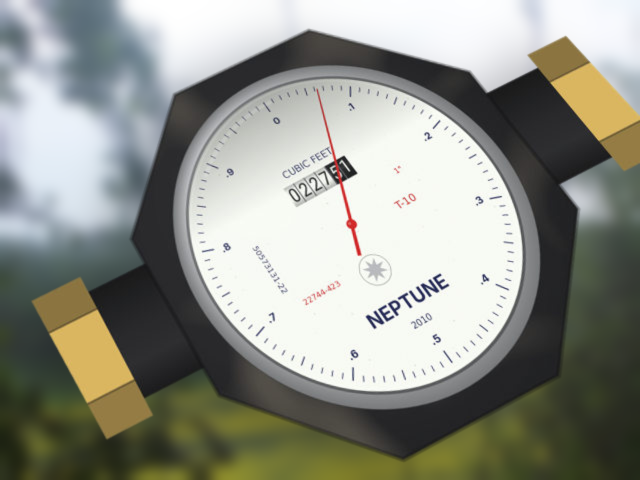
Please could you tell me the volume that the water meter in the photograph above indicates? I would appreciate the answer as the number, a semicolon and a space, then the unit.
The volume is 22751.06; ft³
